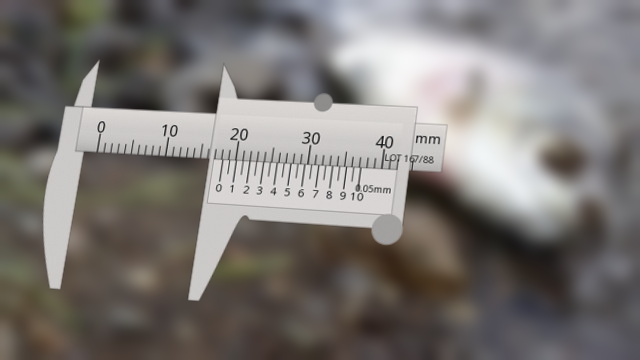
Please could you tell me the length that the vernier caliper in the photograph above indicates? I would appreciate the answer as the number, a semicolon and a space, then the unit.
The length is 18.2; mm
